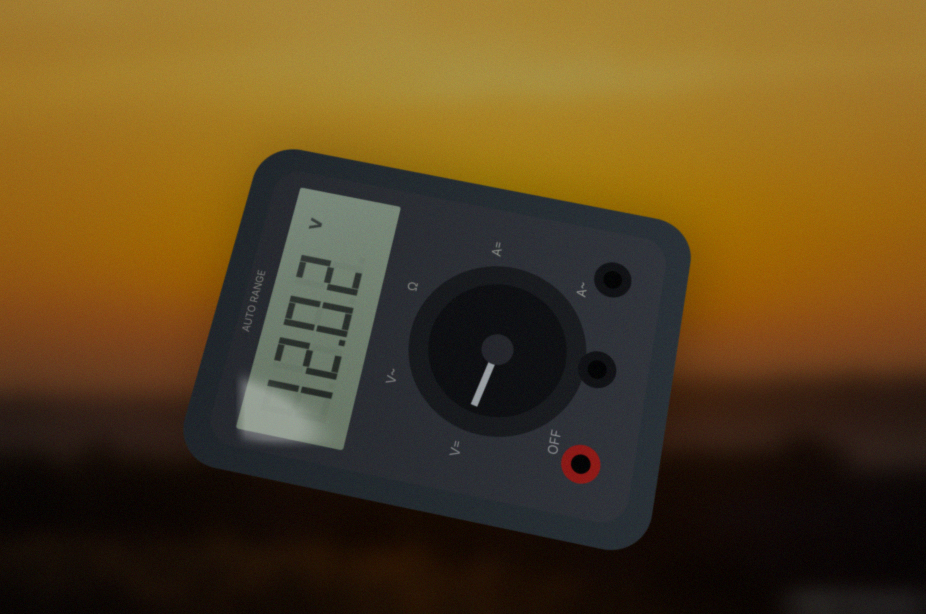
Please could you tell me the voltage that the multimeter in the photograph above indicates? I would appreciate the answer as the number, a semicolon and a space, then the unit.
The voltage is 12.02; V
